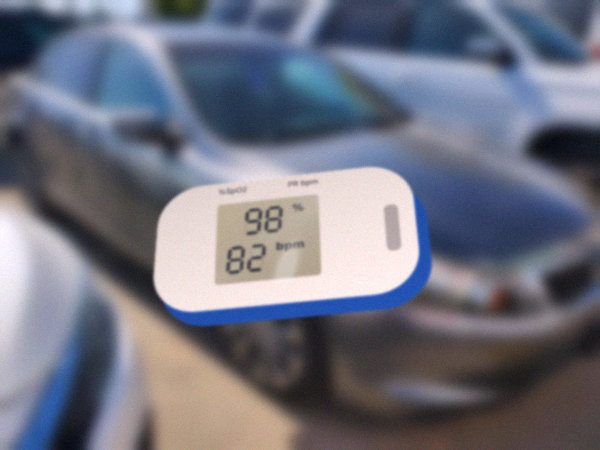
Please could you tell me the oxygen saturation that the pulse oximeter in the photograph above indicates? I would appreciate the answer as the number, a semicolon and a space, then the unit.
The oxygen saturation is 98; %
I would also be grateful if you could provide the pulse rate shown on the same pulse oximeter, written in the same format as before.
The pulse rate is 82; bpm
